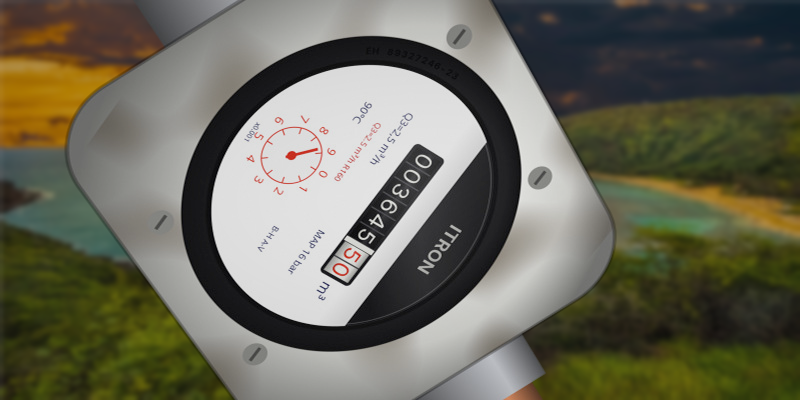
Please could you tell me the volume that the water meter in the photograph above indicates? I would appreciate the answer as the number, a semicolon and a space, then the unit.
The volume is 3645.508; m³
